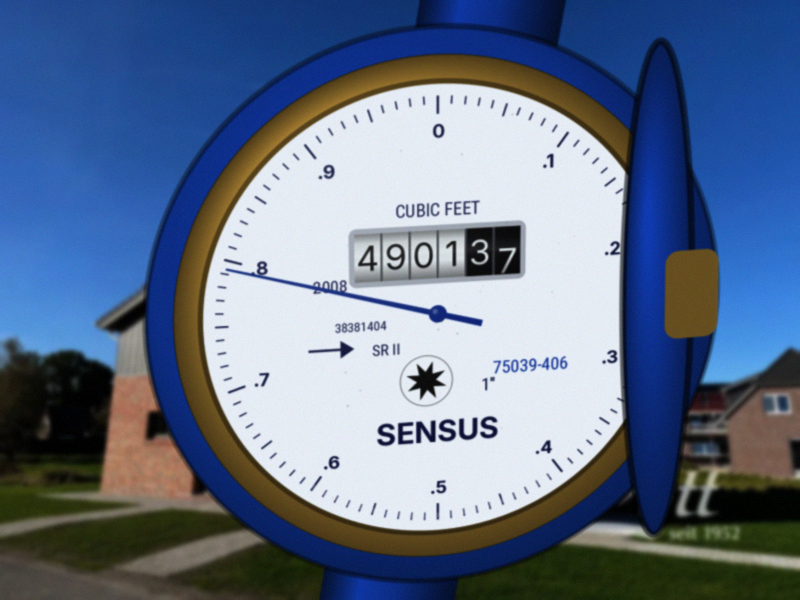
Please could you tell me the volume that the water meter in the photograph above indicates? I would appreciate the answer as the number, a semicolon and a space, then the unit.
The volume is 490136.79; ft³
